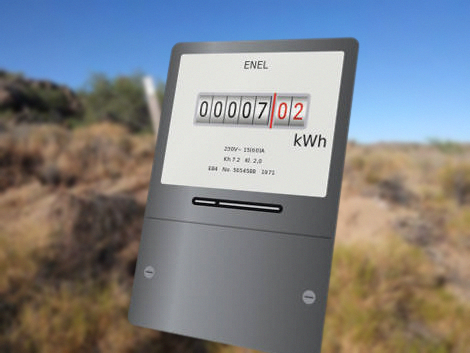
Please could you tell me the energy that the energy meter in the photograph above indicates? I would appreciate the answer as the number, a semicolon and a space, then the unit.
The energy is 7.02; kWh
